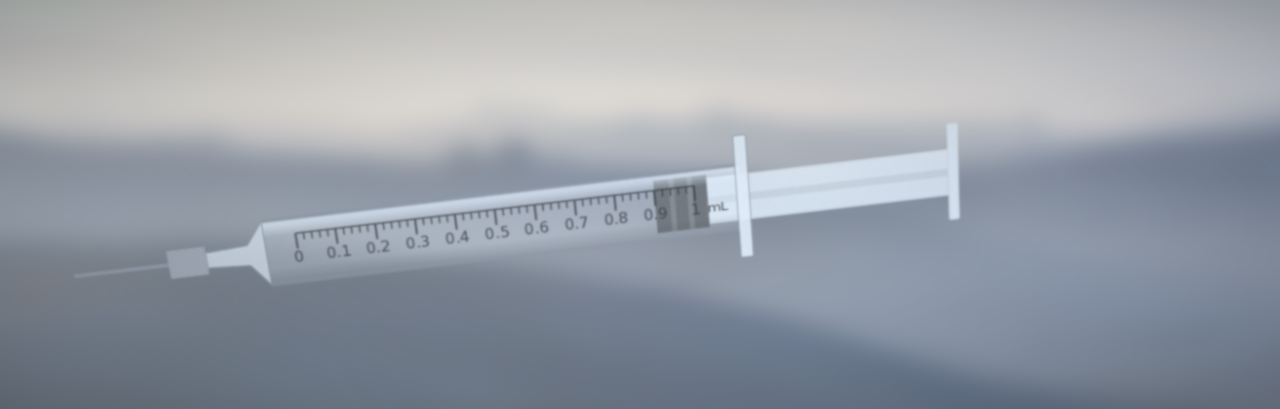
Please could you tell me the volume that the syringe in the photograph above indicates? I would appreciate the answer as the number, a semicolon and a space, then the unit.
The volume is 0.9; mL
